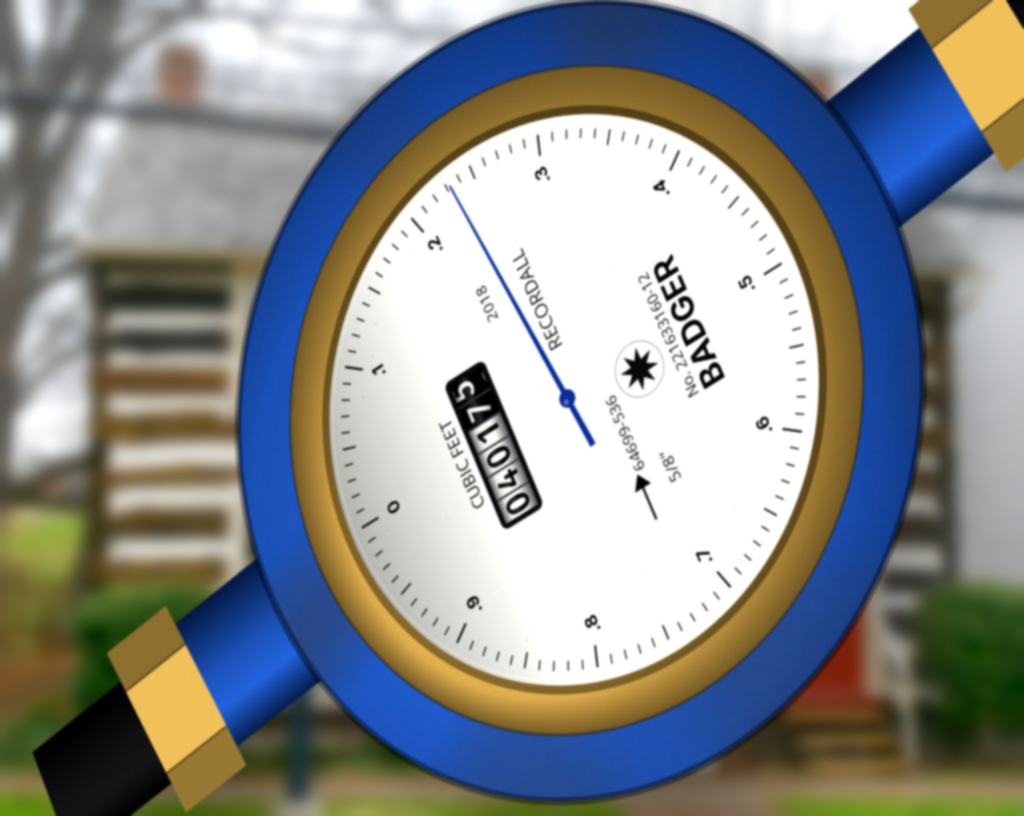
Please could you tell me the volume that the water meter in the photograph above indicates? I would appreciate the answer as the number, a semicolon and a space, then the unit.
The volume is 40175.23; ft³
